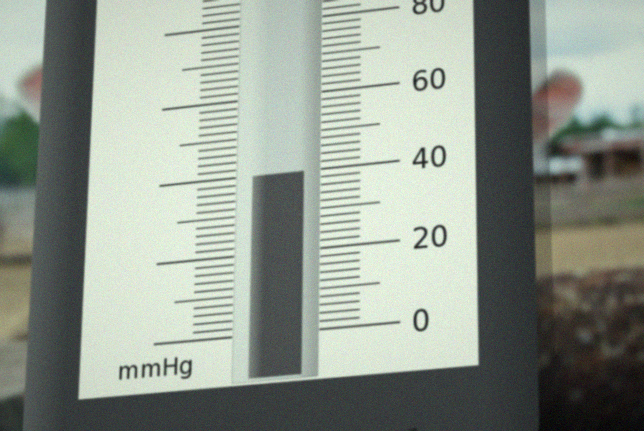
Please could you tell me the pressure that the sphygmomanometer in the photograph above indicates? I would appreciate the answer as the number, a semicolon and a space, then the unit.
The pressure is 40; mmHg
